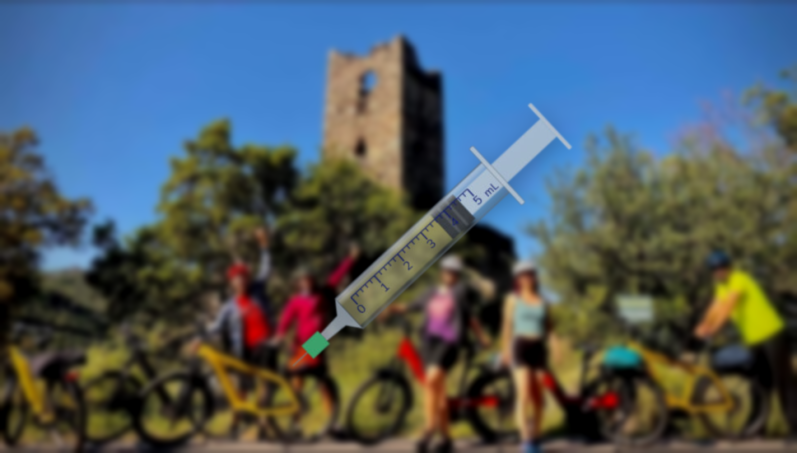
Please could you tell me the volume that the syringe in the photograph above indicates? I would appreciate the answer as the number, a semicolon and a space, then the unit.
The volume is 3.6; mL
